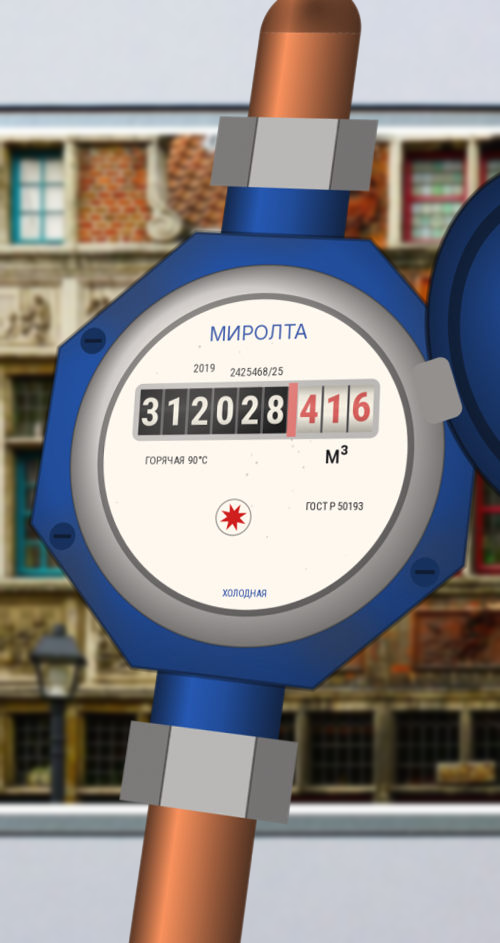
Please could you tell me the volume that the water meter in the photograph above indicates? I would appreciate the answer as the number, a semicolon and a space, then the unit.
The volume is 312028.416; m³
